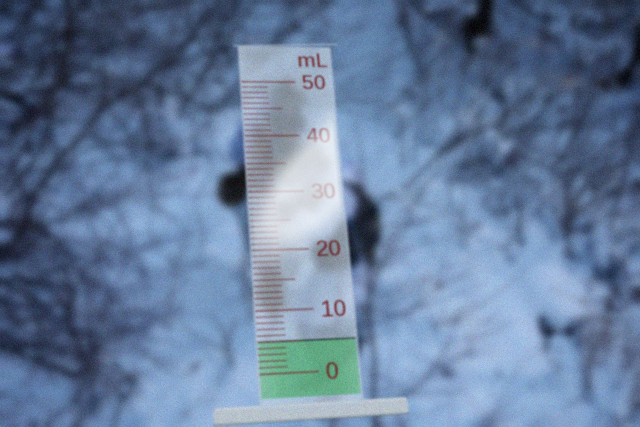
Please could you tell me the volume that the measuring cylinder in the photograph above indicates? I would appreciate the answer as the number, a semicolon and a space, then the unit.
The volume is 5; mL
